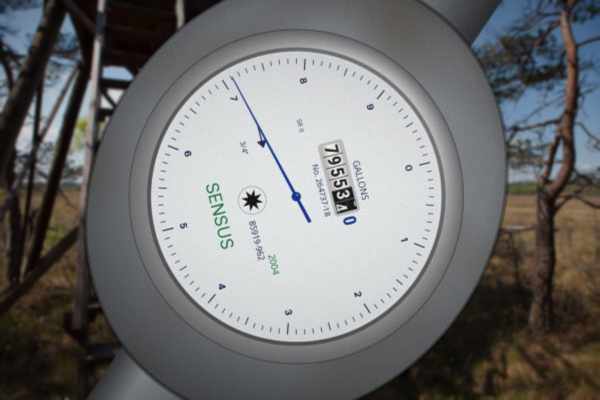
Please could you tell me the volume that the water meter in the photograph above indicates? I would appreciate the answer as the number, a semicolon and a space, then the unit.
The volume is 7955337.1; gal
